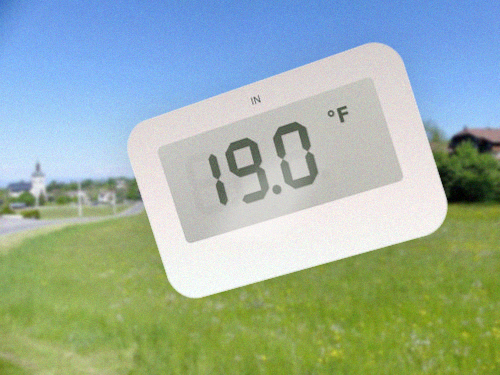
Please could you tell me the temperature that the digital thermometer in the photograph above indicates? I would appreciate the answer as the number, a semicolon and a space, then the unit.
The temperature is 19.0; °F
